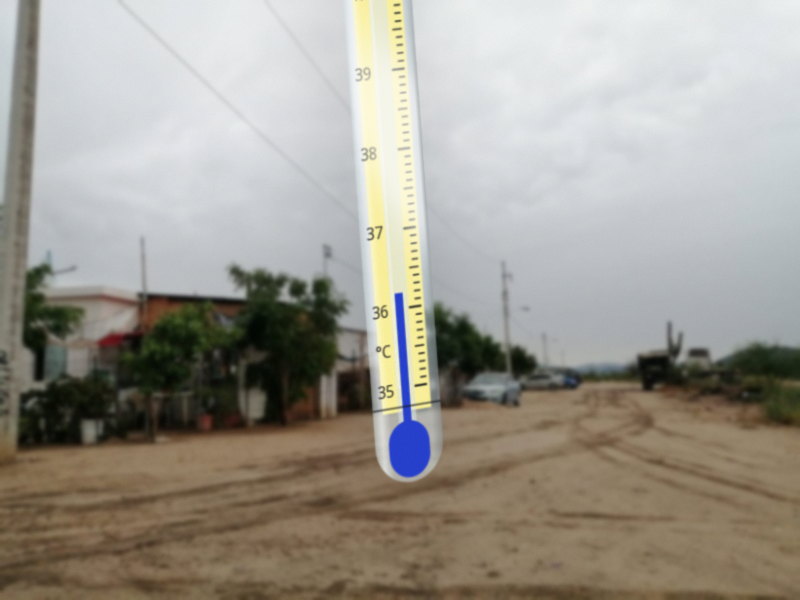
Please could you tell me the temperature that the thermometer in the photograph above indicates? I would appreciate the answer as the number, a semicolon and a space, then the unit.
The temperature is 36.2; °C
